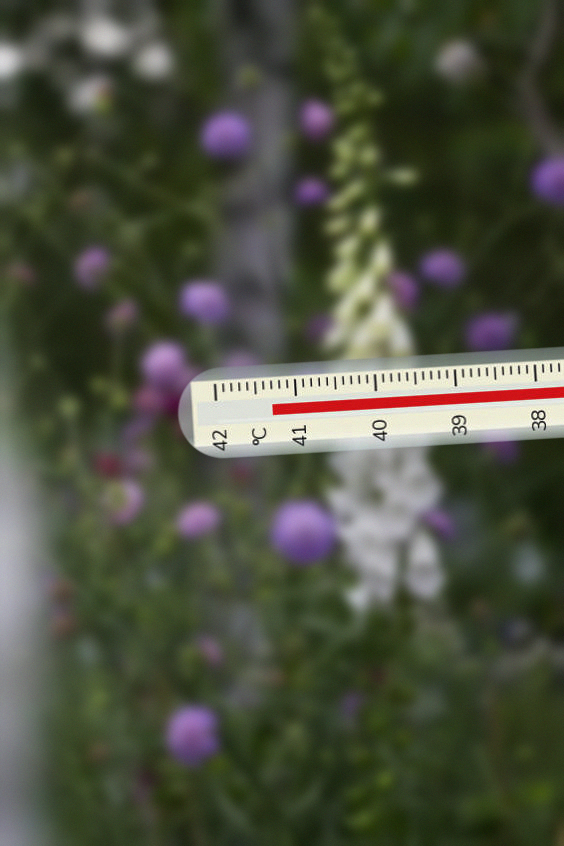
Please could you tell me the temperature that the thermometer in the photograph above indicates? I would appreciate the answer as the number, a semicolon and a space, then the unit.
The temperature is 41.3; °C
